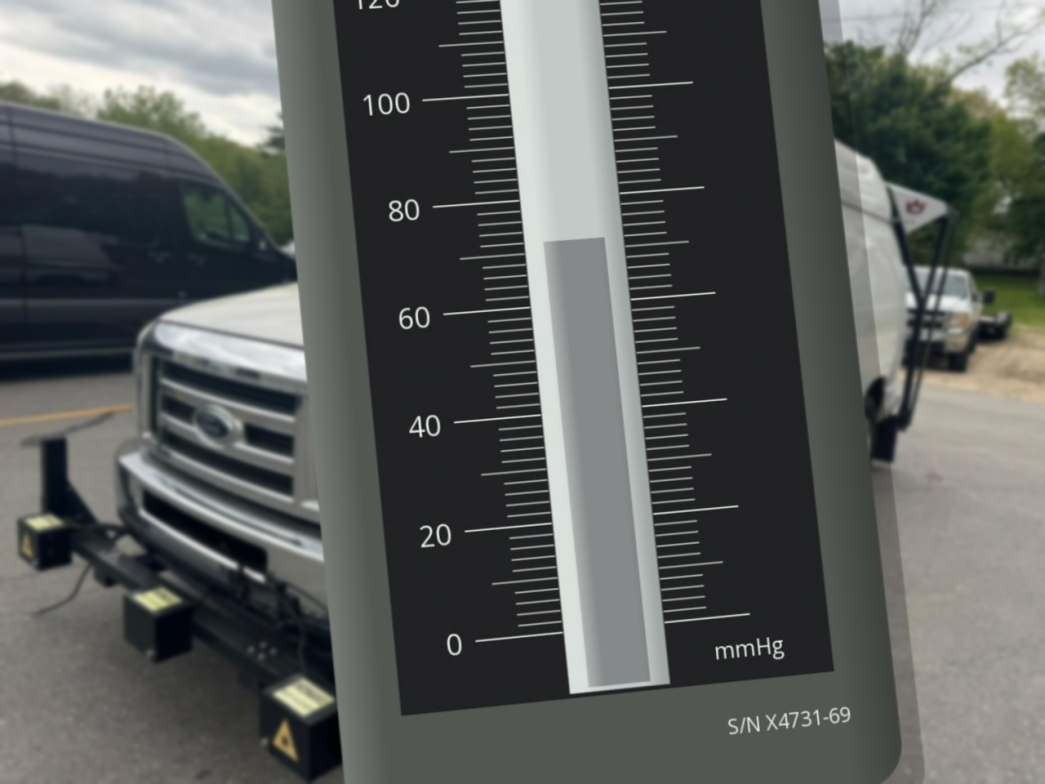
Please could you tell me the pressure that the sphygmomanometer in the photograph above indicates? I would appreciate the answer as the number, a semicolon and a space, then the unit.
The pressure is 72; mmHg
